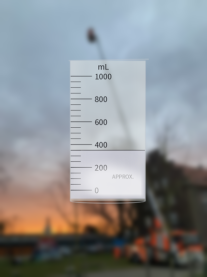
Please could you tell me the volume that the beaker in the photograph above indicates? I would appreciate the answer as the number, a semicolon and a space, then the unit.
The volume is 350; mL
